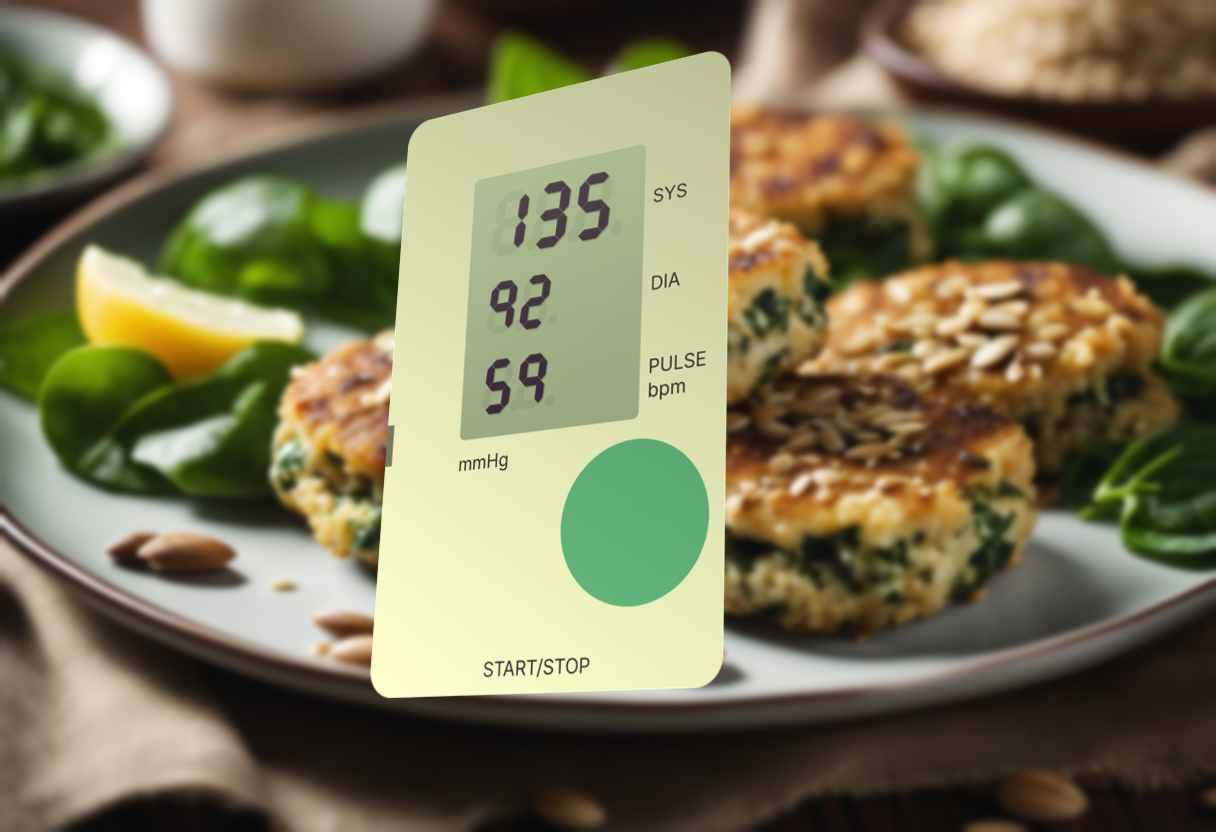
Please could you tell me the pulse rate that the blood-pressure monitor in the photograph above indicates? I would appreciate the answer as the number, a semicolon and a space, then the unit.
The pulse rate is 59; bpm
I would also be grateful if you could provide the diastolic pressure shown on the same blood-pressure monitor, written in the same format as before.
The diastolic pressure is 92; mmHg
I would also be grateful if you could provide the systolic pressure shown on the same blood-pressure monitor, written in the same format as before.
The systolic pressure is 135; mmHg
